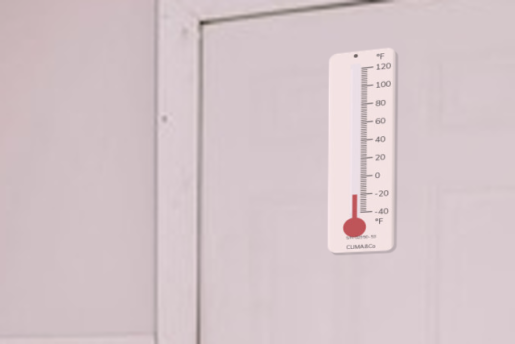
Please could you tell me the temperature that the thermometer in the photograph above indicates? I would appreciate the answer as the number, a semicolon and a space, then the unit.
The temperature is -20; °F
